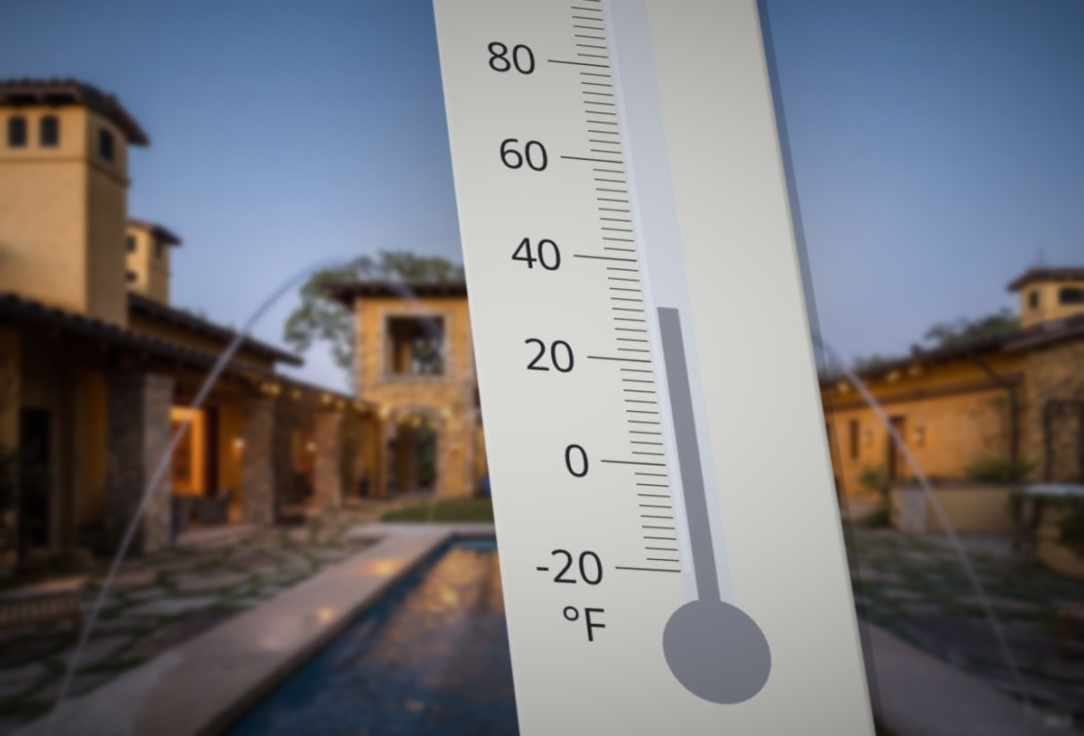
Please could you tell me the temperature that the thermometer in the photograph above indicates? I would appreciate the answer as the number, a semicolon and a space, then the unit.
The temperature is 31; °F
